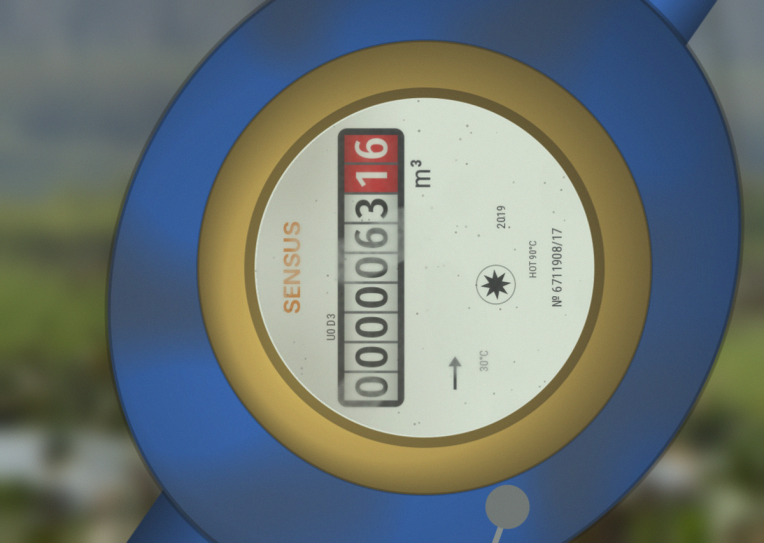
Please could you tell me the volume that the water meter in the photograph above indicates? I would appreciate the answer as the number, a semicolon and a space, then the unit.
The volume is 63.16; m³
